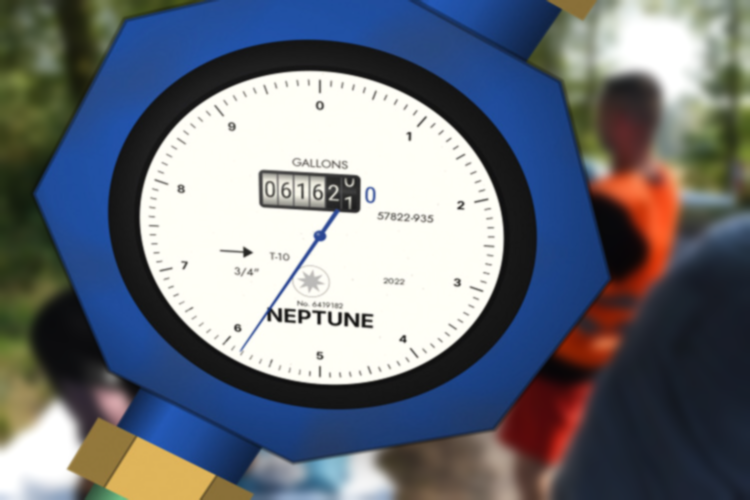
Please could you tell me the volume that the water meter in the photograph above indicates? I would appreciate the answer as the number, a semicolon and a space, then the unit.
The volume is 616205.8; gal
